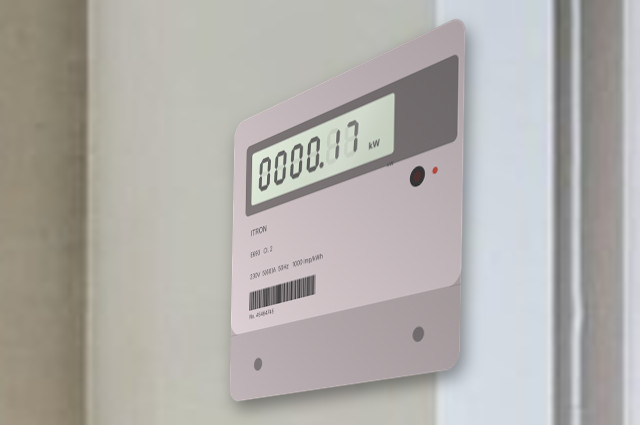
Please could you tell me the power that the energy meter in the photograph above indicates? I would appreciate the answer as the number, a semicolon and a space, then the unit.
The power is 0.17; kW
